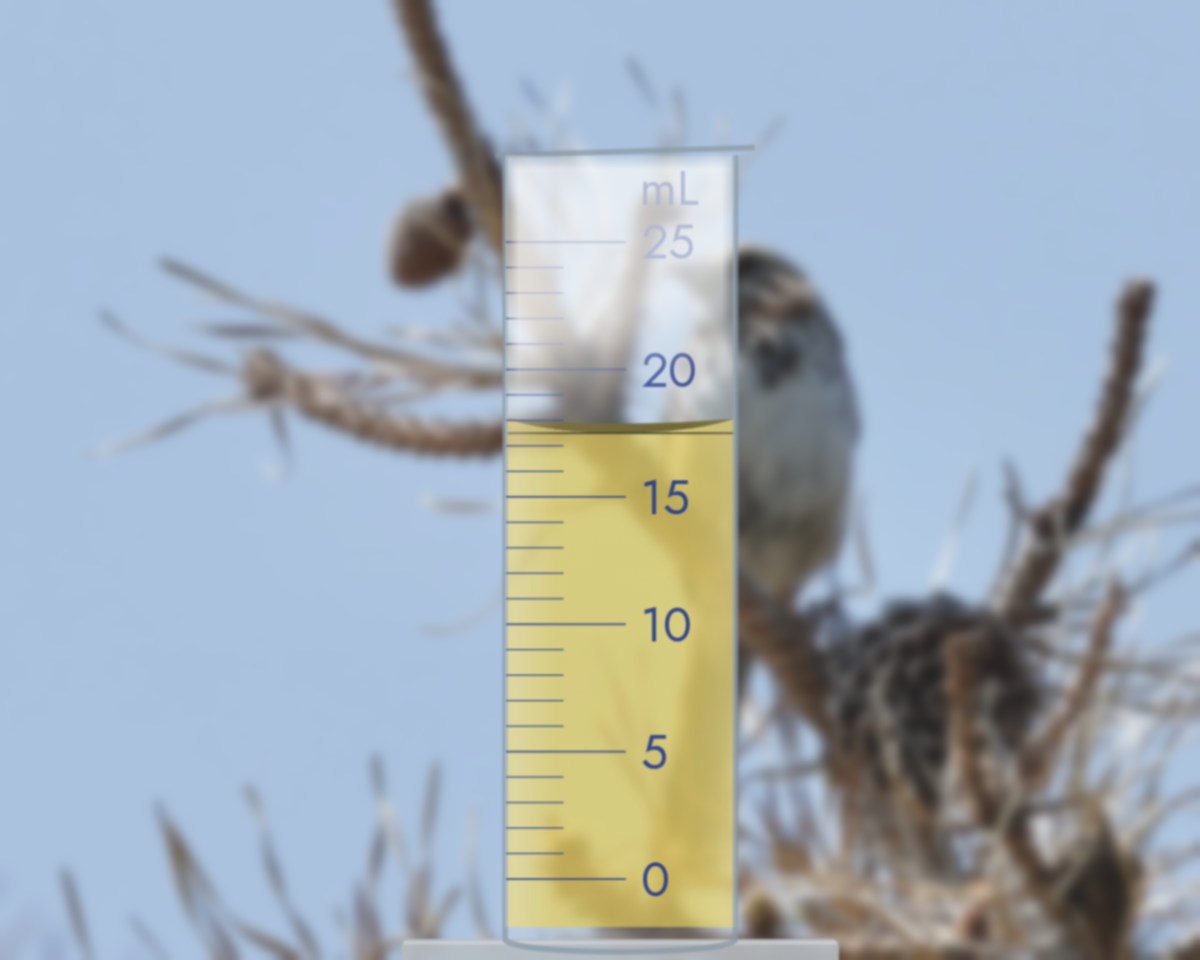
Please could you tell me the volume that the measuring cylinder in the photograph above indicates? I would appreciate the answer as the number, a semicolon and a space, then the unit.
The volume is 17.5; mL
